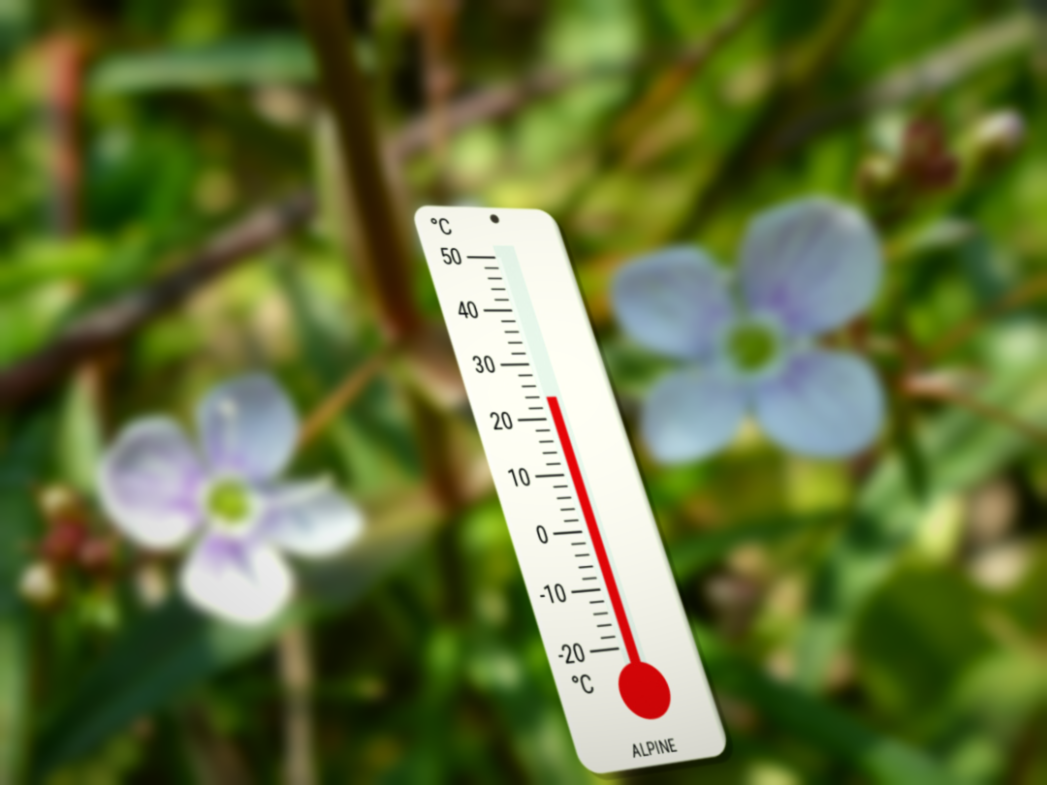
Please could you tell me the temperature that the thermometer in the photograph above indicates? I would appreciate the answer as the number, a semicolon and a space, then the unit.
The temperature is 24; °C
